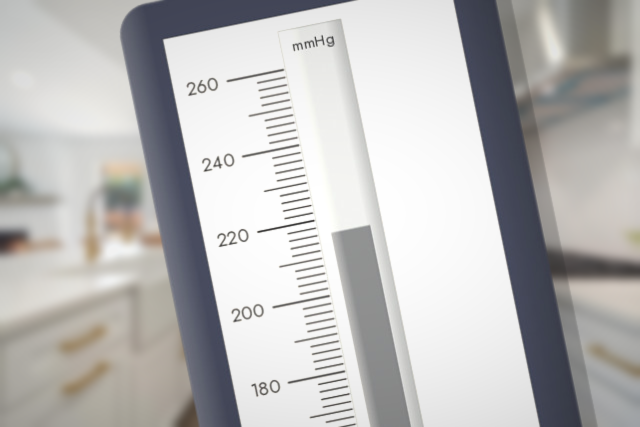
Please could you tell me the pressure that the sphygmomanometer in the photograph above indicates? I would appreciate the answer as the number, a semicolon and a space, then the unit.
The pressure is 216; mmHg
